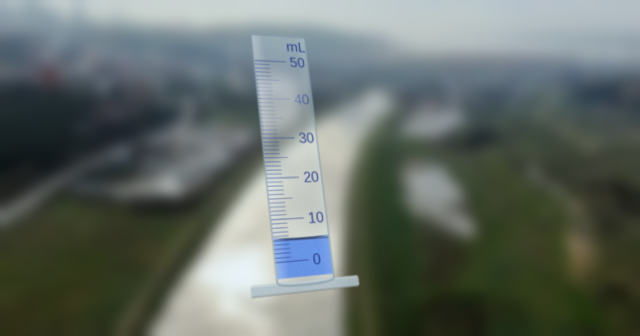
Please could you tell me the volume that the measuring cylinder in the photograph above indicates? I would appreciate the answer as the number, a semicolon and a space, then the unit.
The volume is 5; mL
